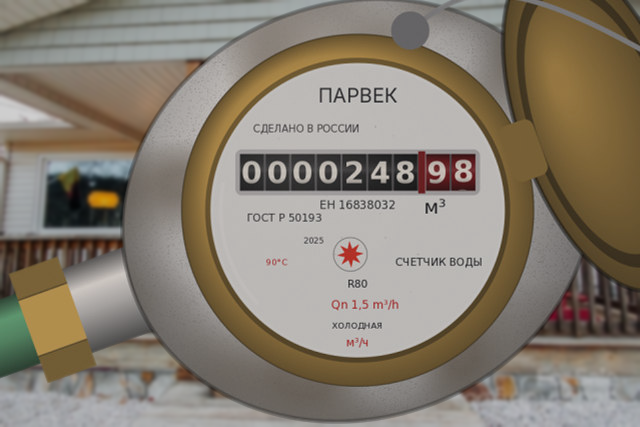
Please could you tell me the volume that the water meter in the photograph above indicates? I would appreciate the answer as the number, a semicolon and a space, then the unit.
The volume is 248.98; m³
